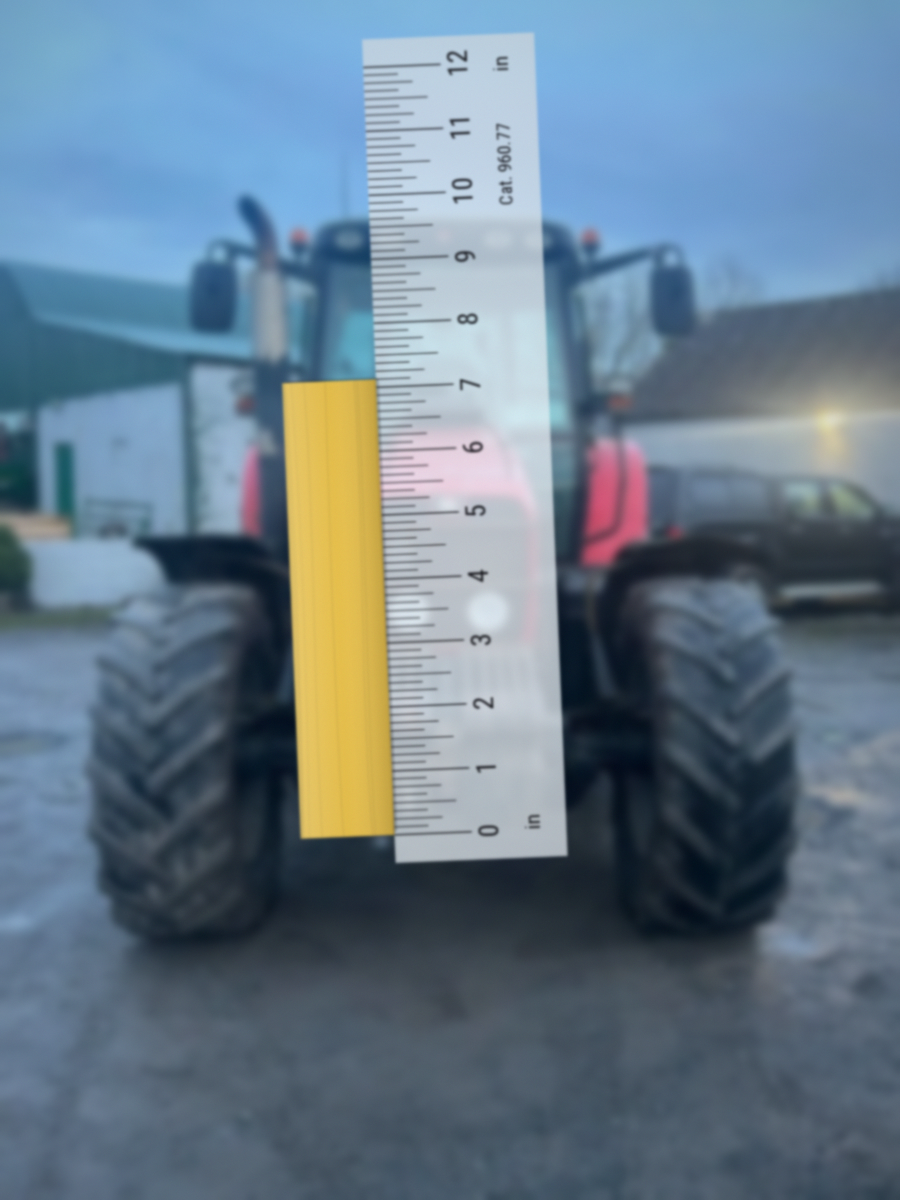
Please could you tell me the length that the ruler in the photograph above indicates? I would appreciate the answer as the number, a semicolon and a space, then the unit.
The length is 7.125; in
